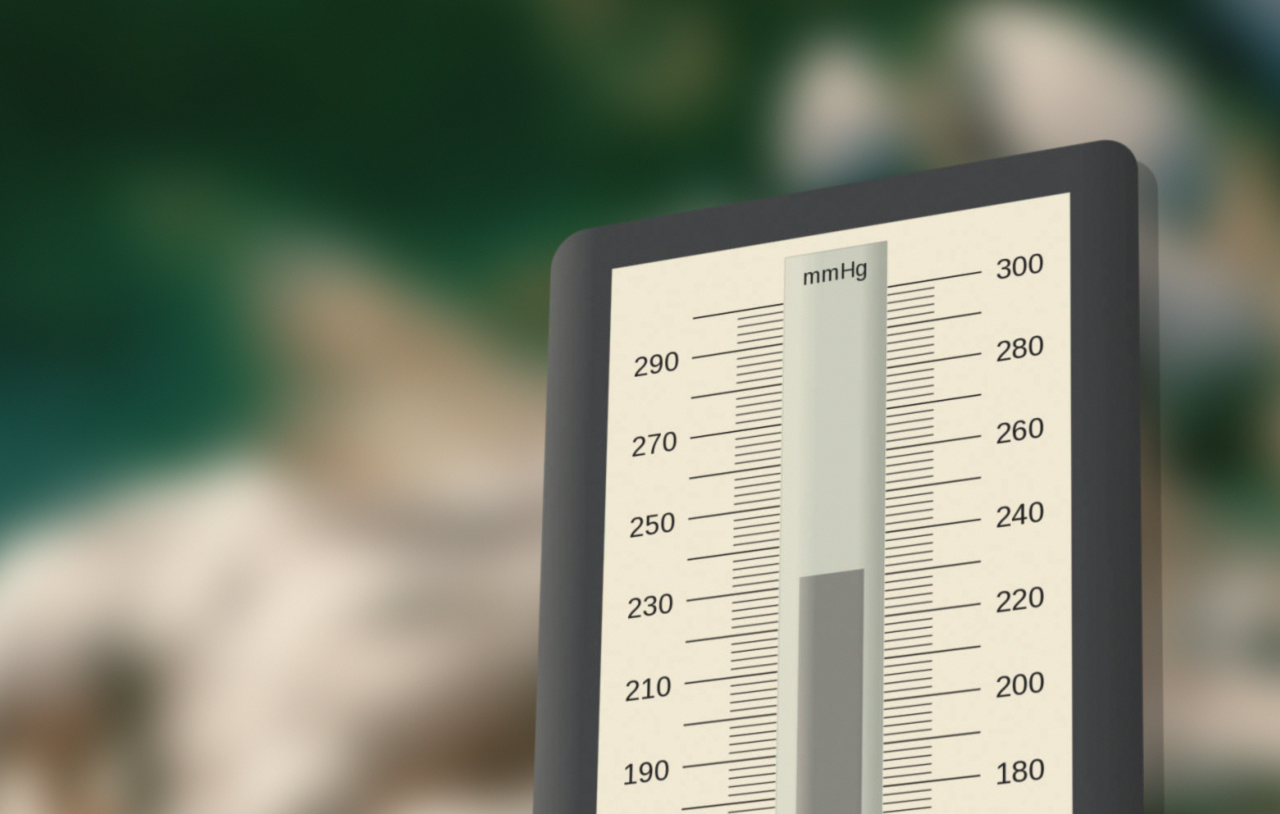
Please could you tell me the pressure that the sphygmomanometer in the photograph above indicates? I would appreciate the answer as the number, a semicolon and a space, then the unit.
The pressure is 232; mmHg
